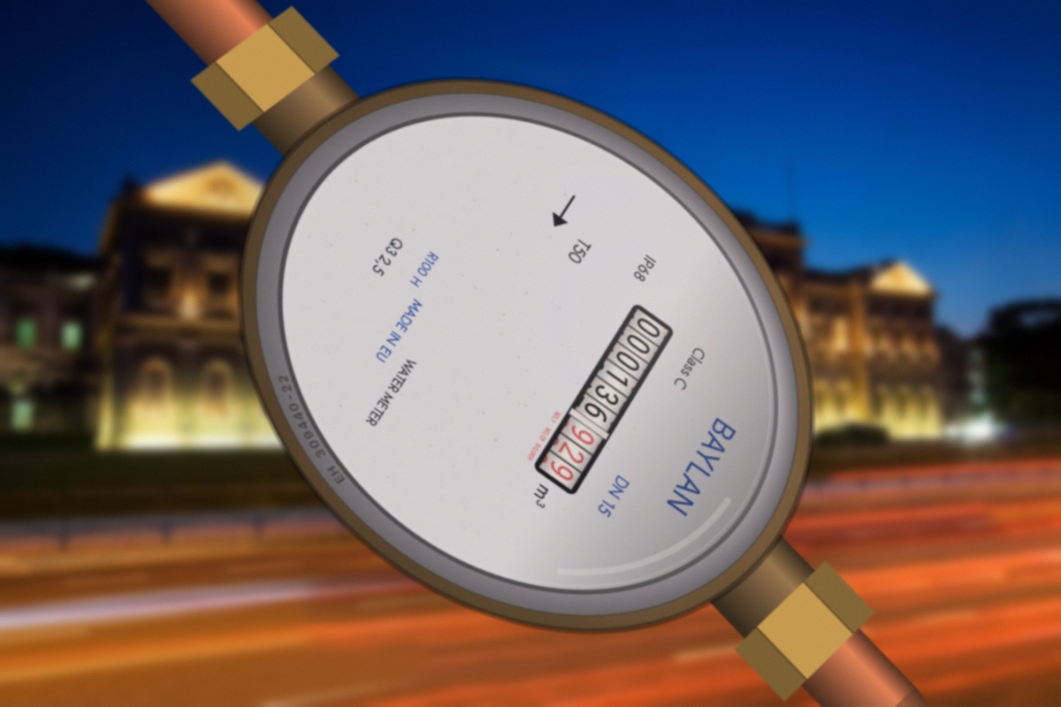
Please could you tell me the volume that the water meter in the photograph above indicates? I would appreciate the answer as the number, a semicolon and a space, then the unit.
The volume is 136.929; m³
